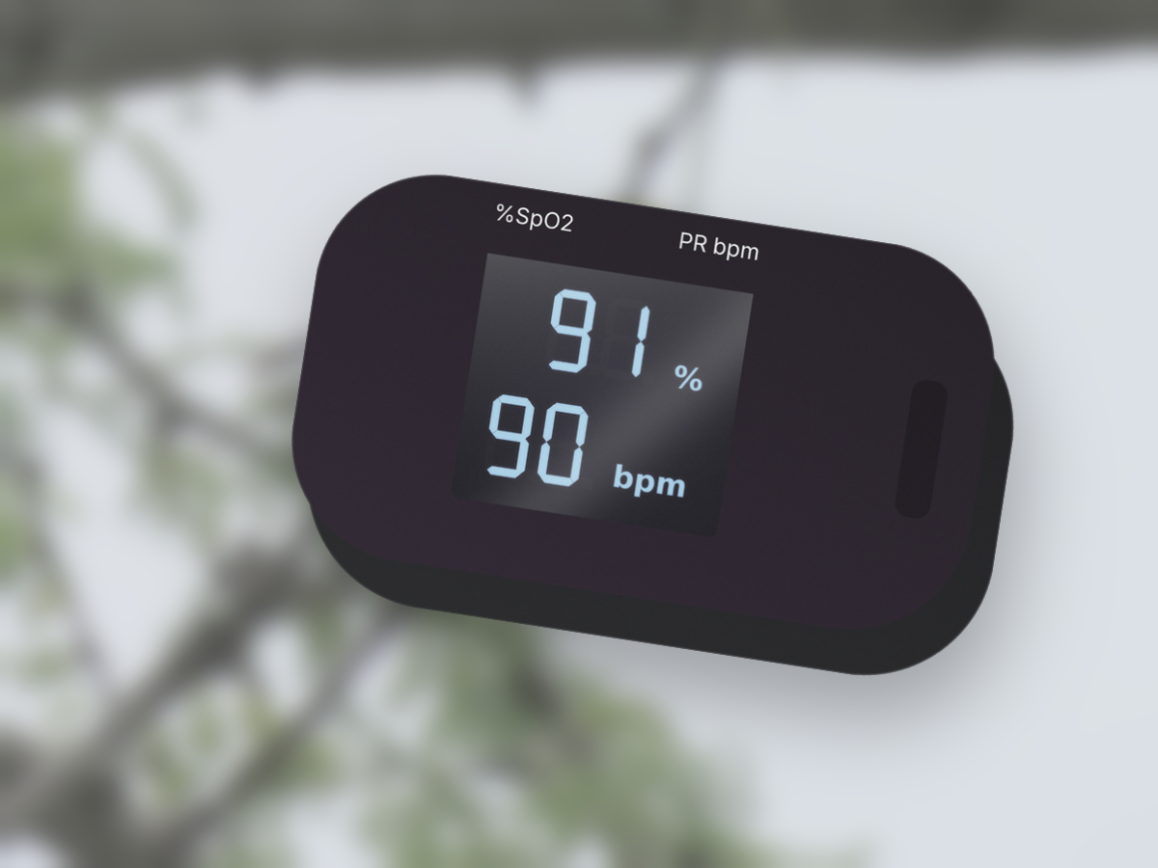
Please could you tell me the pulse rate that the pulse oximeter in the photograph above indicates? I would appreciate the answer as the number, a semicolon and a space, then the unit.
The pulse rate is 90; bpm
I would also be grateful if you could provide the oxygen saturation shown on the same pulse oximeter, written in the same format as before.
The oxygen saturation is 91; %
